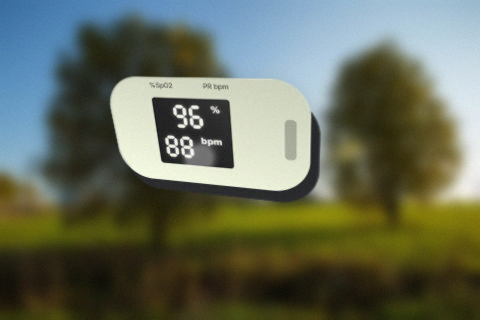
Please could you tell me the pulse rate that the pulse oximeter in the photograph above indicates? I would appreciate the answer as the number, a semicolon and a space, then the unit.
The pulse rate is 88; bpm
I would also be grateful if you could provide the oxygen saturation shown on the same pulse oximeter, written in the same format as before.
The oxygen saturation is 96; %
